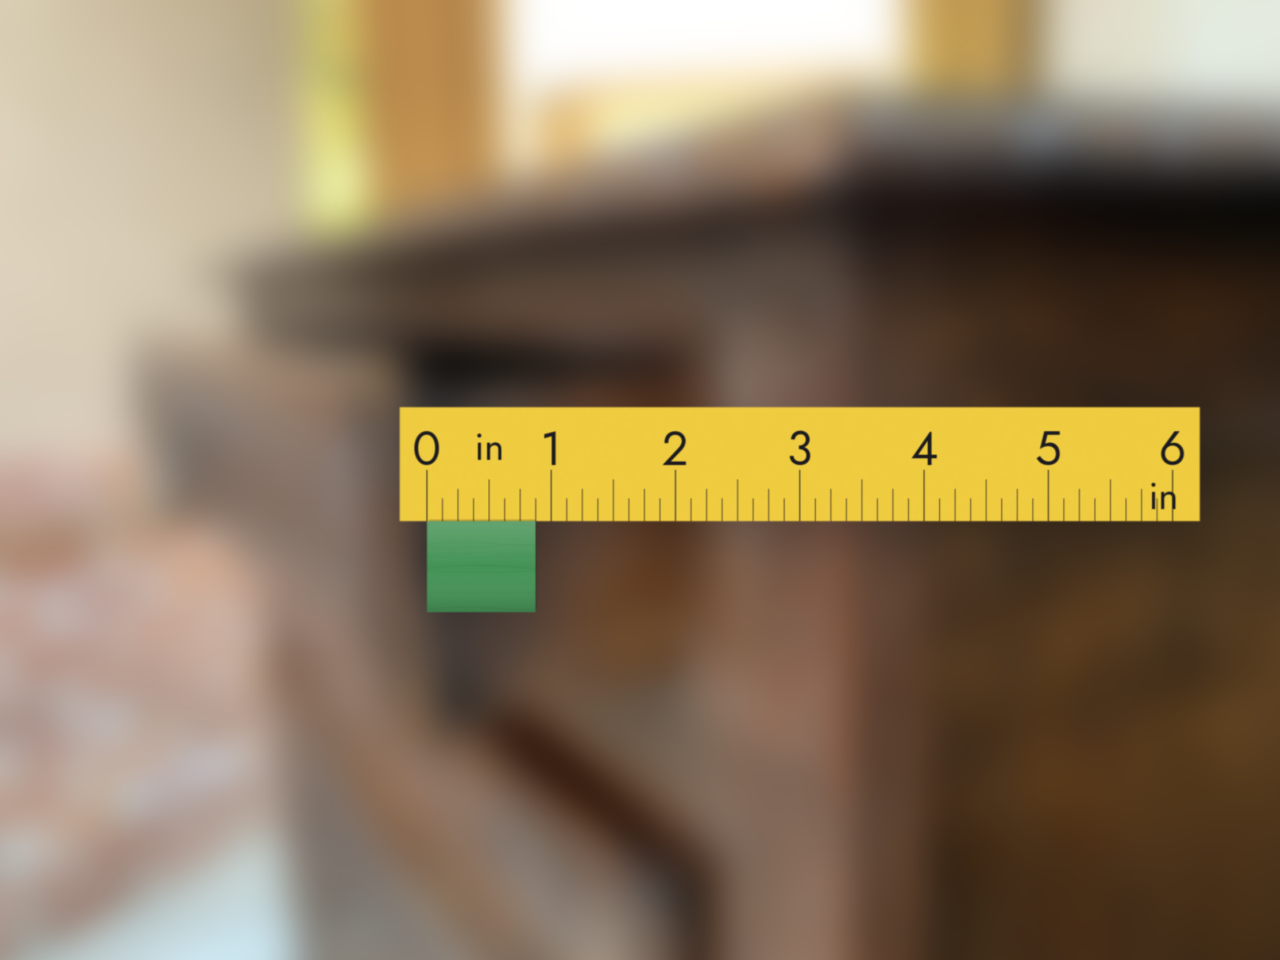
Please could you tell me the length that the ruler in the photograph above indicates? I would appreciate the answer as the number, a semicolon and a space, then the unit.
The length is 0.875; in
